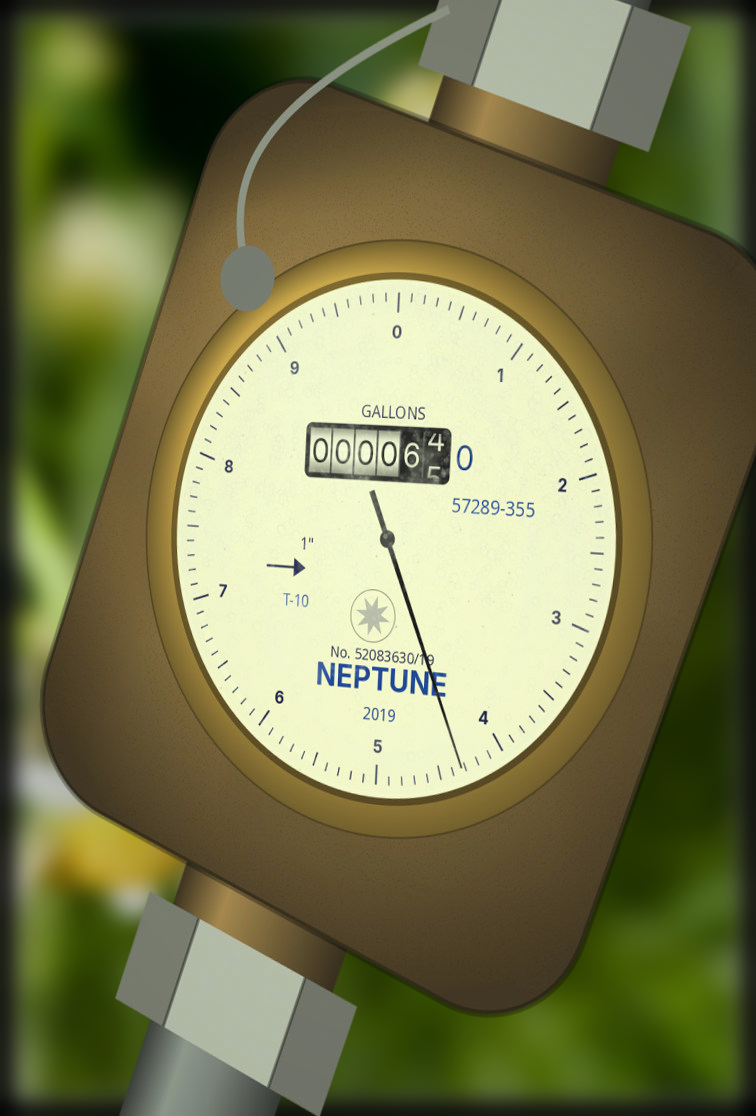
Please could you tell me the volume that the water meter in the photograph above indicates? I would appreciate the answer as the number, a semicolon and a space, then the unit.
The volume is 644.3; gal
